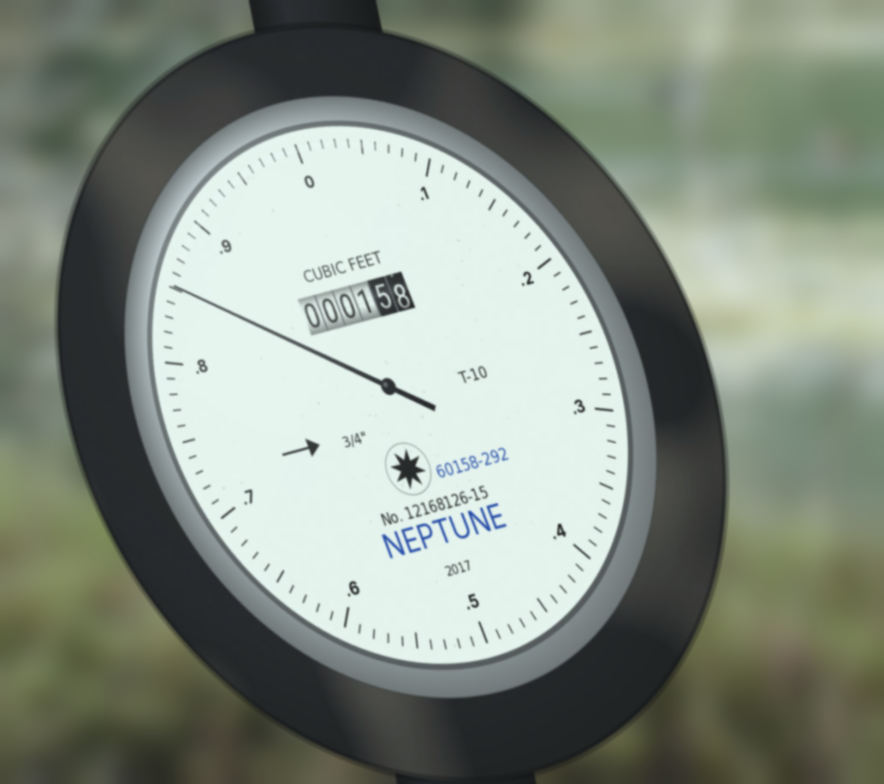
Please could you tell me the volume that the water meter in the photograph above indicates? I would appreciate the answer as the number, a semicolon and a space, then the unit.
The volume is 157.85; ft³
